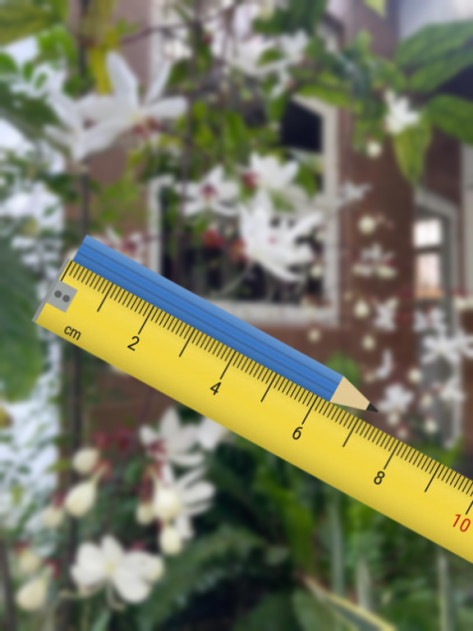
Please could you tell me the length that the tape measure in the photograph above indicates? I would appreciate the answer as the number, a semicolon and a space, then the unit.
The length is 7.3; cm
